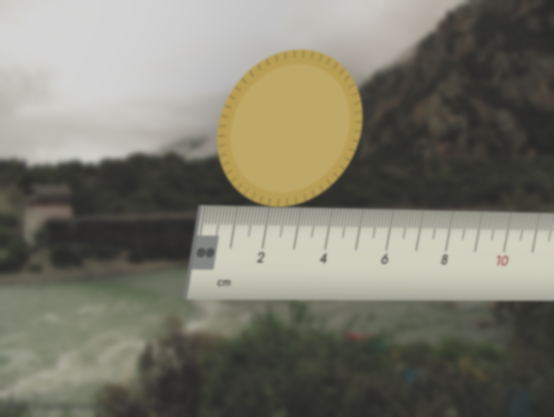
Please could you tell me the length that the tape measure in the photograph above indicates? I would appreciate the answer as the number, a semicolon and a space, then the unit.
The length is 4.5; cm
